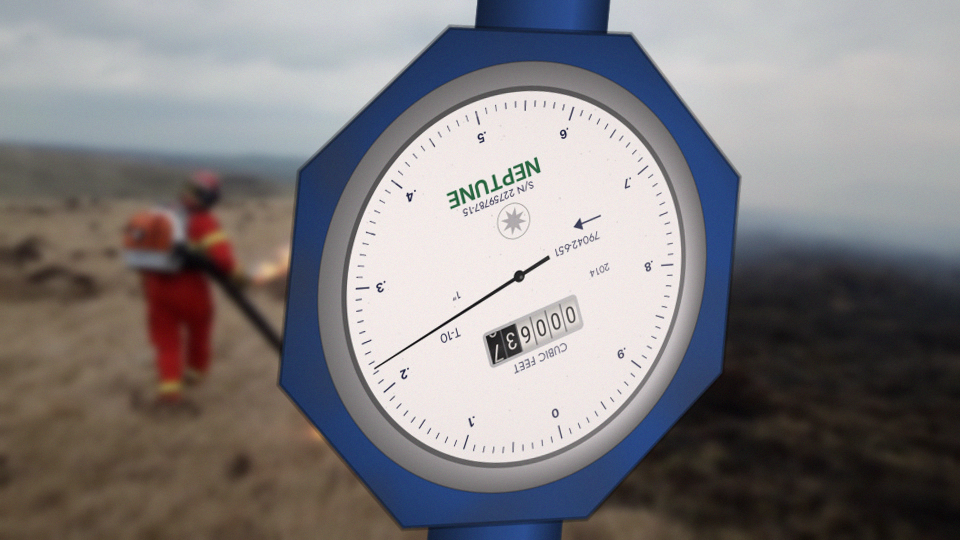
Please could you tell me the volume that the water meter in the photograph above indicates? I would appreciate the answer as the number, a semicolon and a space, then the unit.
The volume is 637.22; ft³
